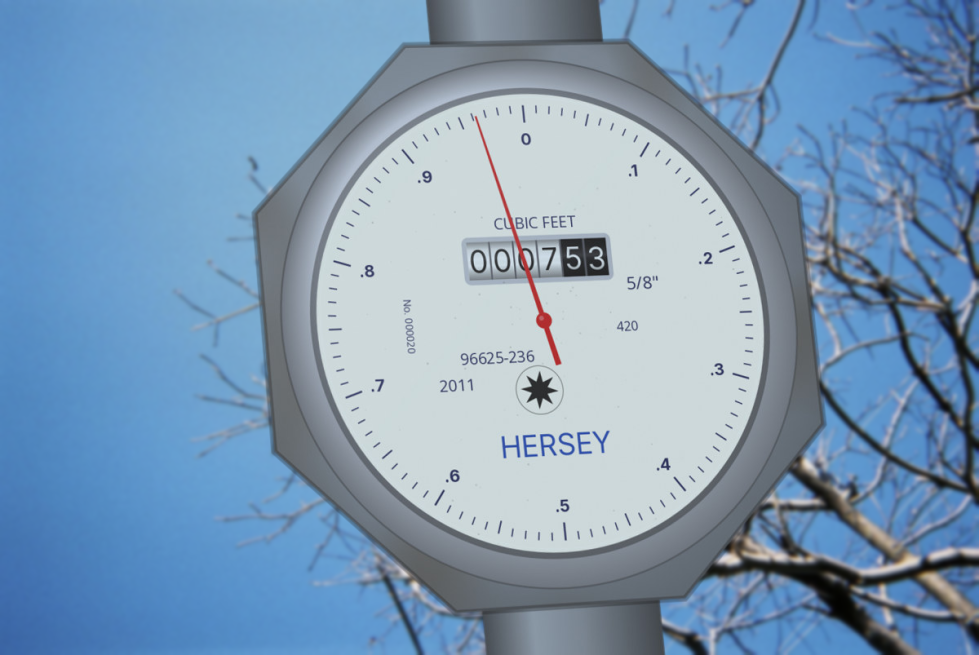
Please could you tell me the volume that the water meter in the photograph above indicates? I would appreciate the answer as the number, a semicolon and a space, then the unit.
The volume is 752.96; ft³
